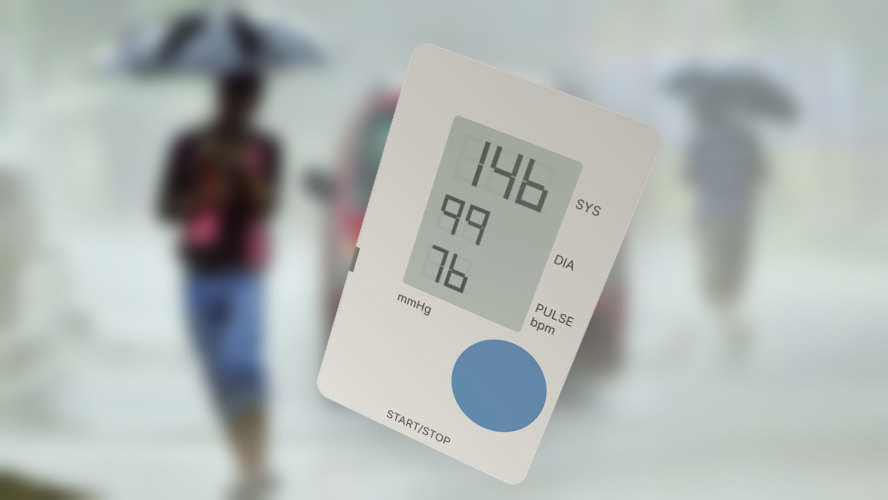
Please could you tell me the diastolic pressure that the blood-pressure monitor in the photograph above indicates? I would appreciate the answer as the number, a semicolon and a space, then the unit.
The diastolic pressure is 99; mmHg
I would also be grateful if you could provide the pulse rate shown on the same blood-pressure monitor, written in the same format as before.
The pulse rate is 76; bpm
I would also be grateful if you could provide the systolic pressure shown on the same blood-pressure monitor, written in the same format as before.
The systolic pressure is 146; mmHg
